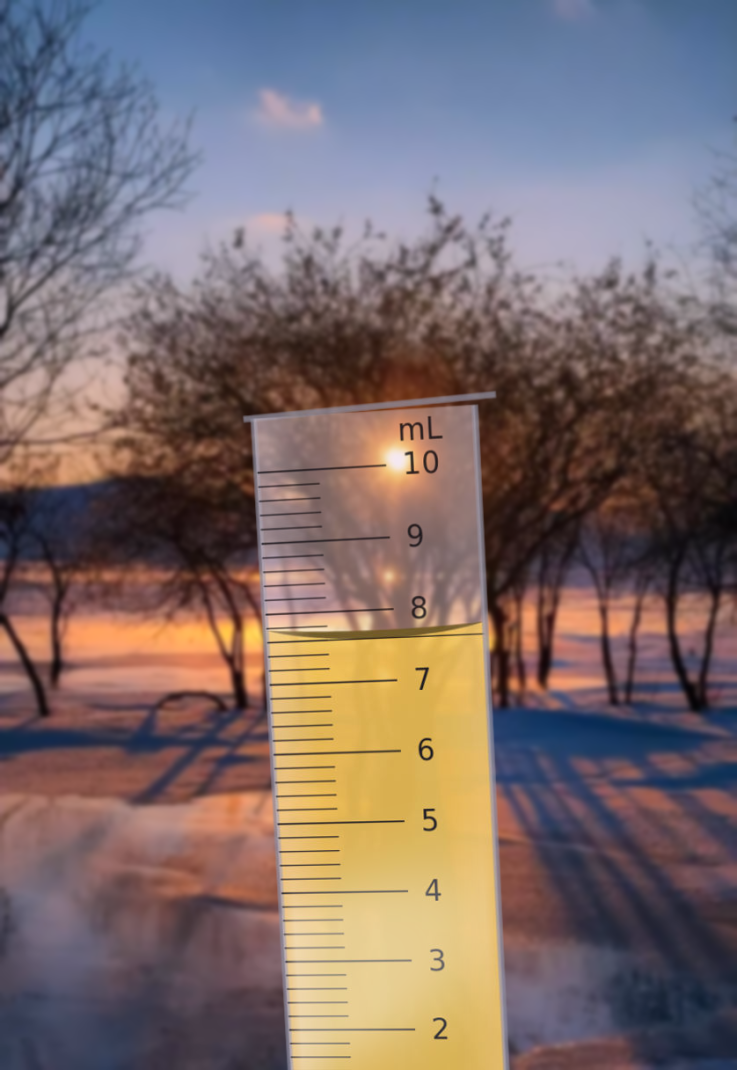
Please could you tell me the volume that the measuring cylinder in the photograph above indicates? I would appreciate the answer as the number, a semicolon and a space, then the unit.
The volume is 7.6; mL
